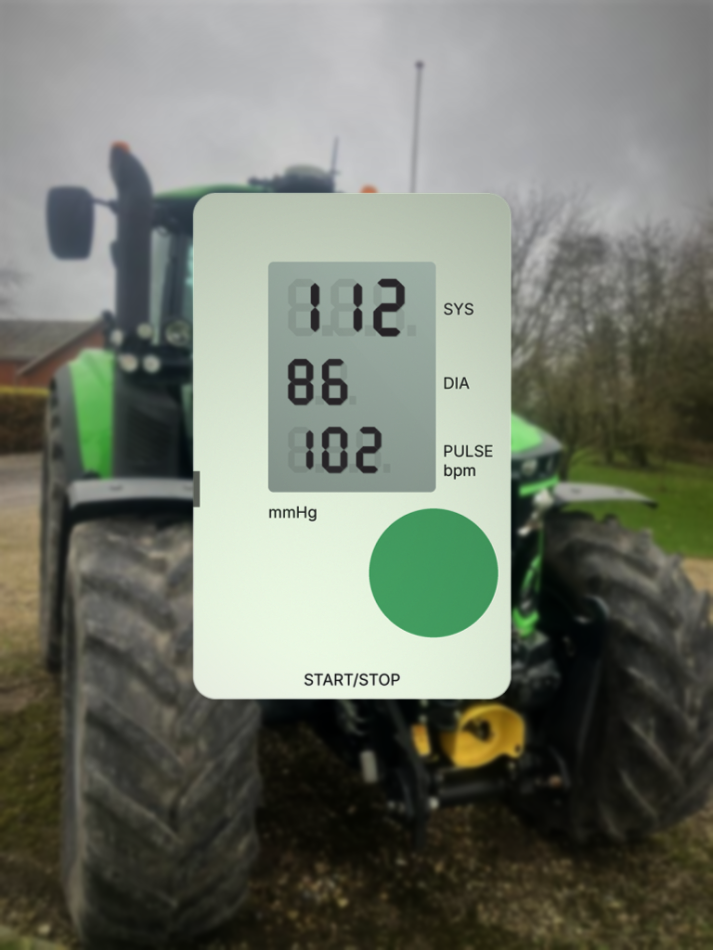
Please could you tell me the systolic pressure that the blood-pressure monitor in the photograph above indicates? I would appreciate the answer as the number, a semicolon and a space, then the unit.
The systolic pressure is 112; mmHg
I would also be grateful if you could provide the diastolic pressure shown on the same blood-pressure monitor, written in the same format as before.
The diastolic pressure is 86; mmHg
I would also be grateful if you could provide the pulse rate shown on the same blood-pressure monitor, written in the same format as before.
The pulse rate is 102; bpm
